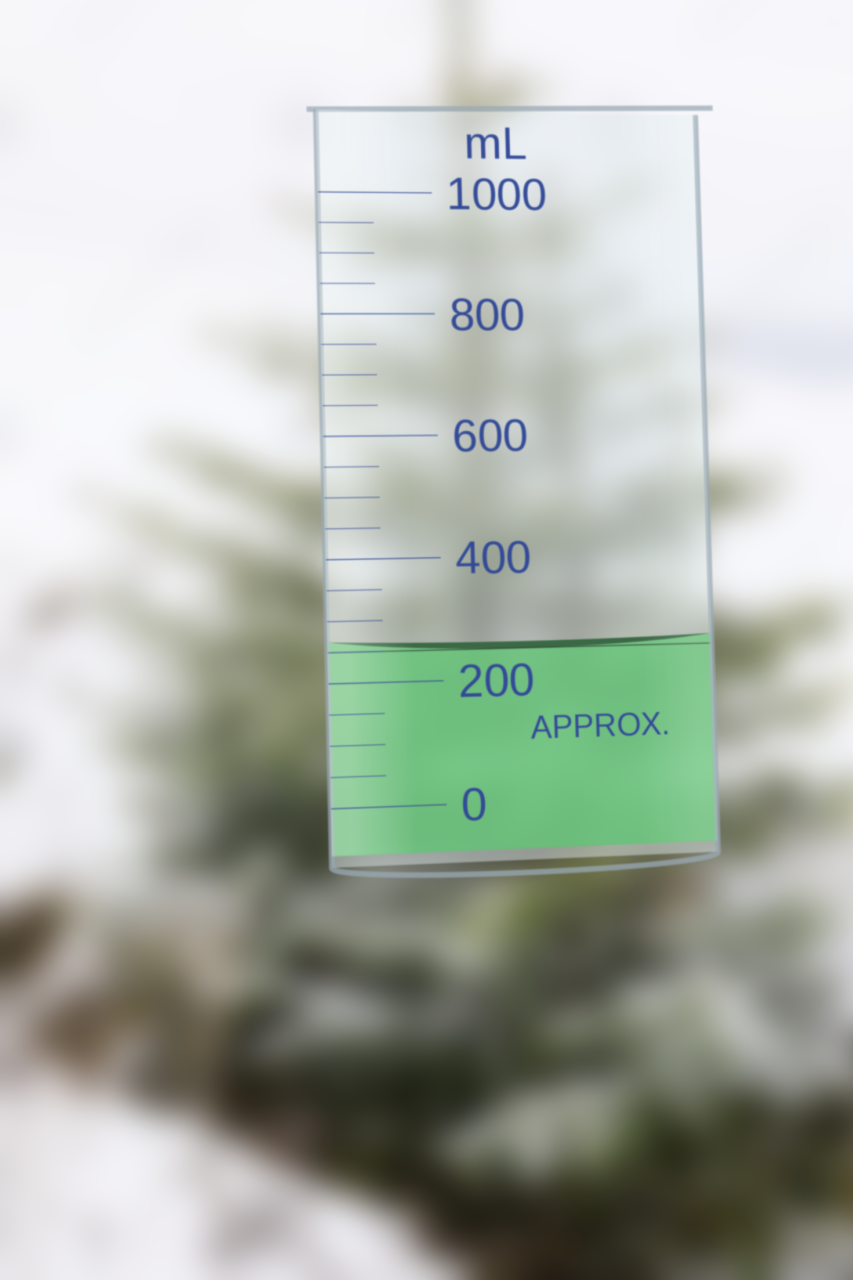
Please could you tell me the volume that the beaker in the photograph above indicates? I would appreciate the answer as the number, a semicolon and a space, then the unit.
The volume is 250; mL
